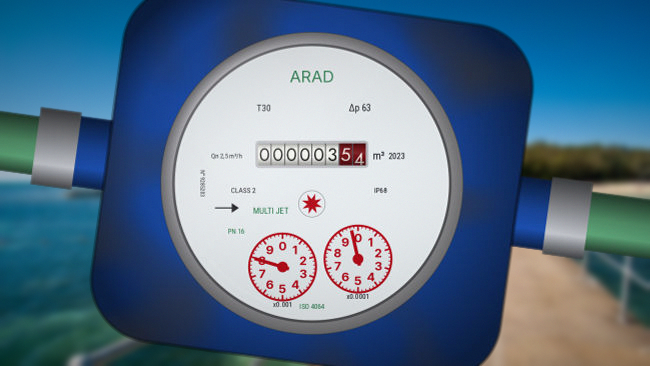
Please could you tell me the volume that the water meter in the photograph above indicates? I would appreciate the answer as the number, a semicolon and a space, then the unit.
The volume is 3.5379; m³
